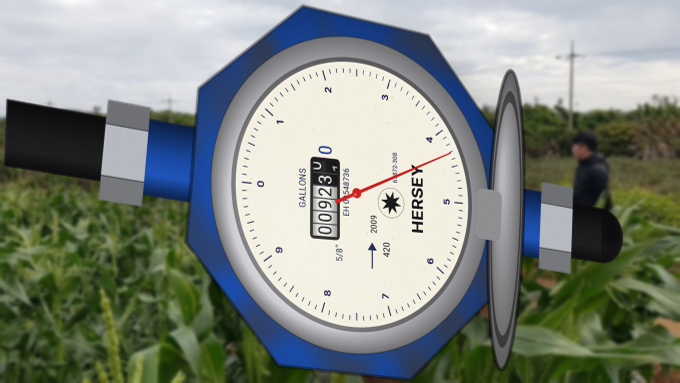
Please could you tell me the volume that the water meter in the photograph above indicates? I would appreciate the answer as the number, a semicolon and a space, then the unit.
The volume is 92304.3; gal
